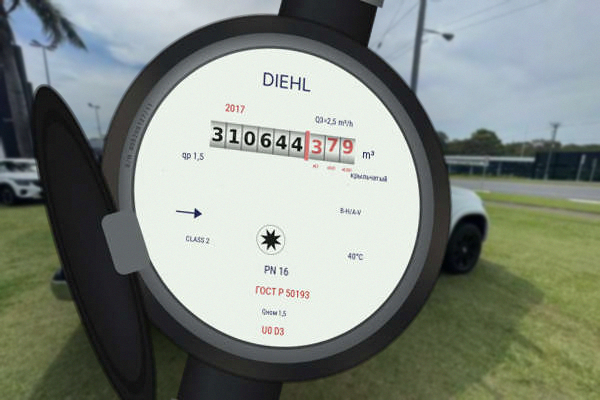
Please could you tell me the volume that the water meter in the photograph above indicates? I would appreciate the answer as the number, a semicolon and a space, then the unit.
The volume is 310644.379; m³
